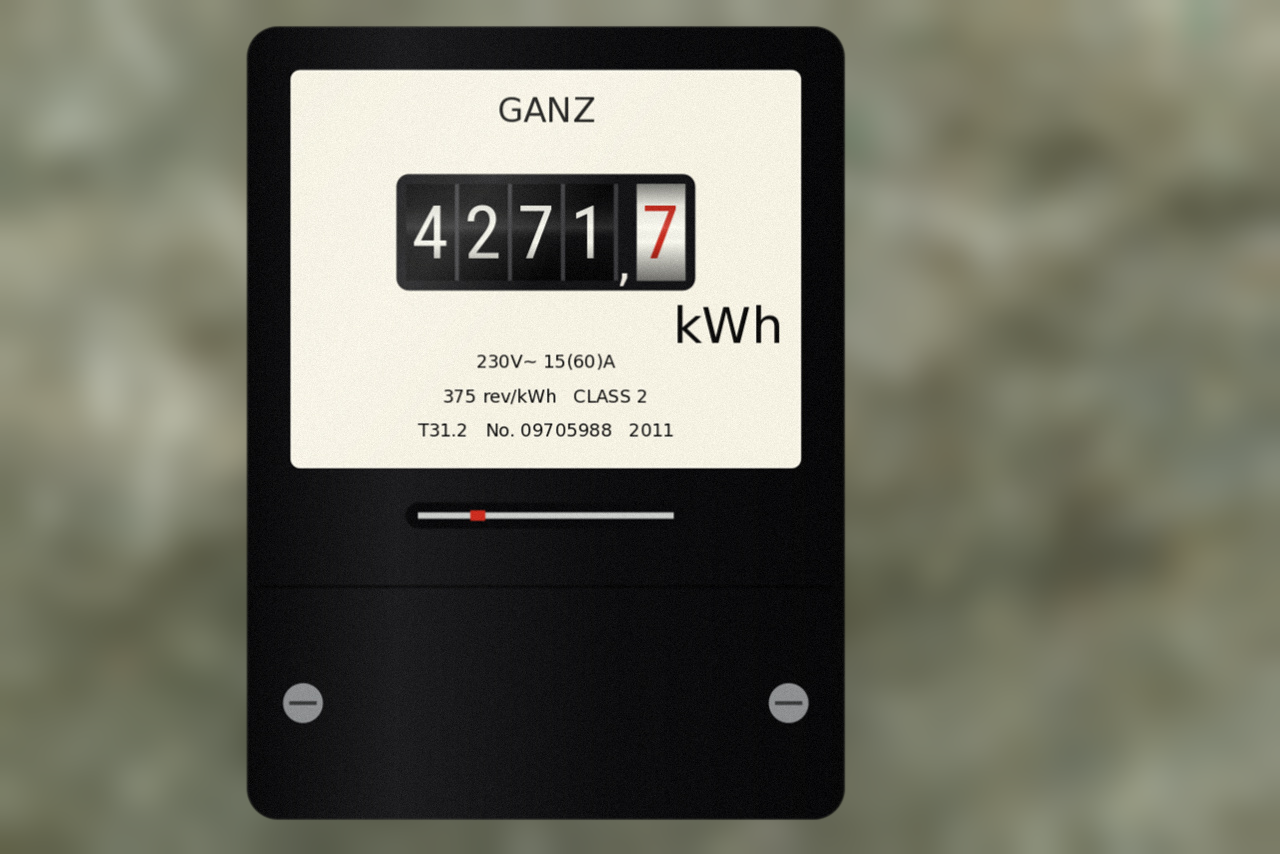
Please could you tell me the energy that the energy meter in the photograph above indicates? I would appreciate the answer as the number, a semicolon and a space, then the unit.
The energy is 4271.7; kWh
